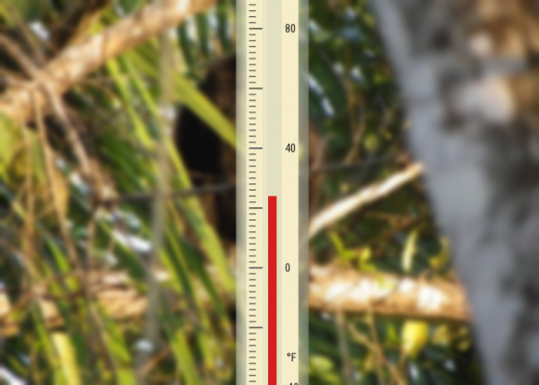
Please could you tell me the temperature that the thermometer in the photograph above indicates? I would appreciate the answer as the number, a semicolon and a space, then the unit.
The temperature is 24; °F
